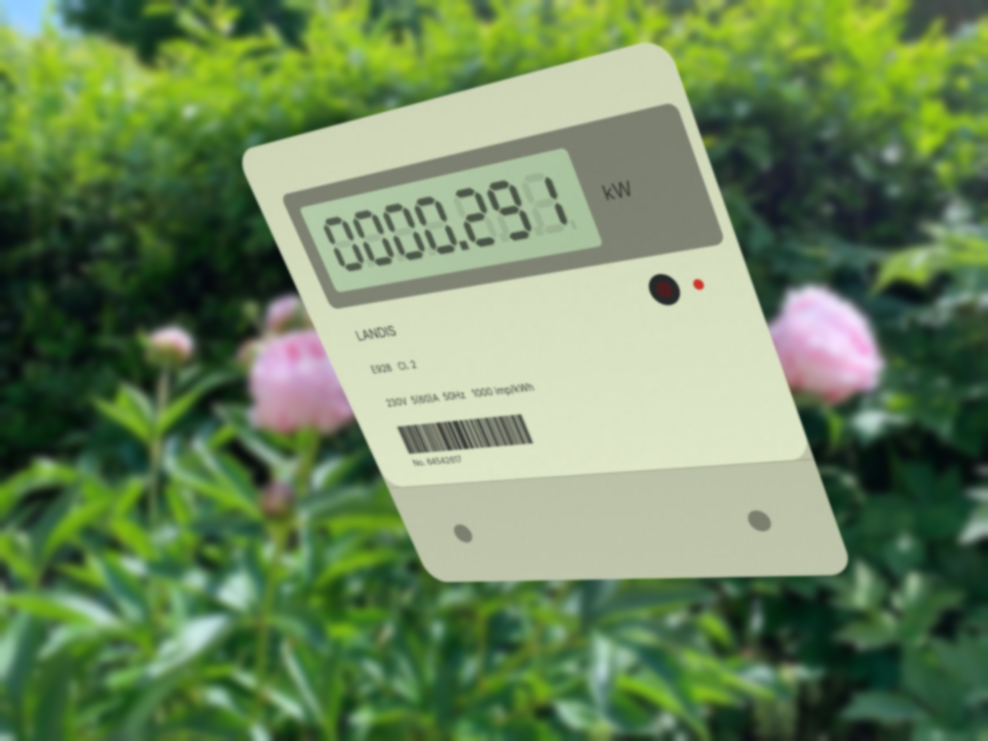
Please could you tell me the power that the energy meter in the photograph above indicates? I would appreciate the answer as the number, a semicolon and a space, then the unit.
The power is 0.291; kW
